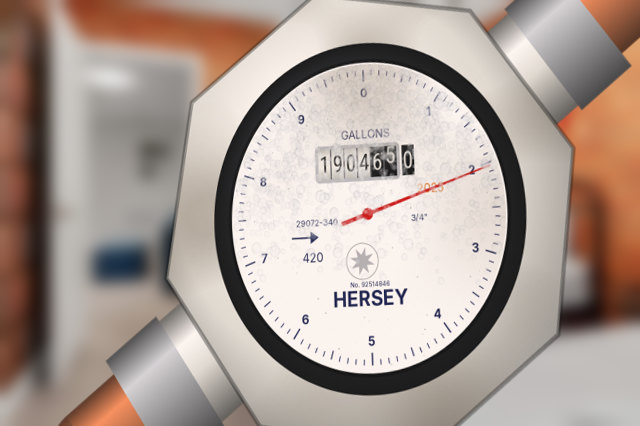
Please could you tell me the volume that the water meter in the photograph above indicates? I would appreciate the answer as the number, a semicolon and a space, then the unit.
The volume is 1904652.0; gal
